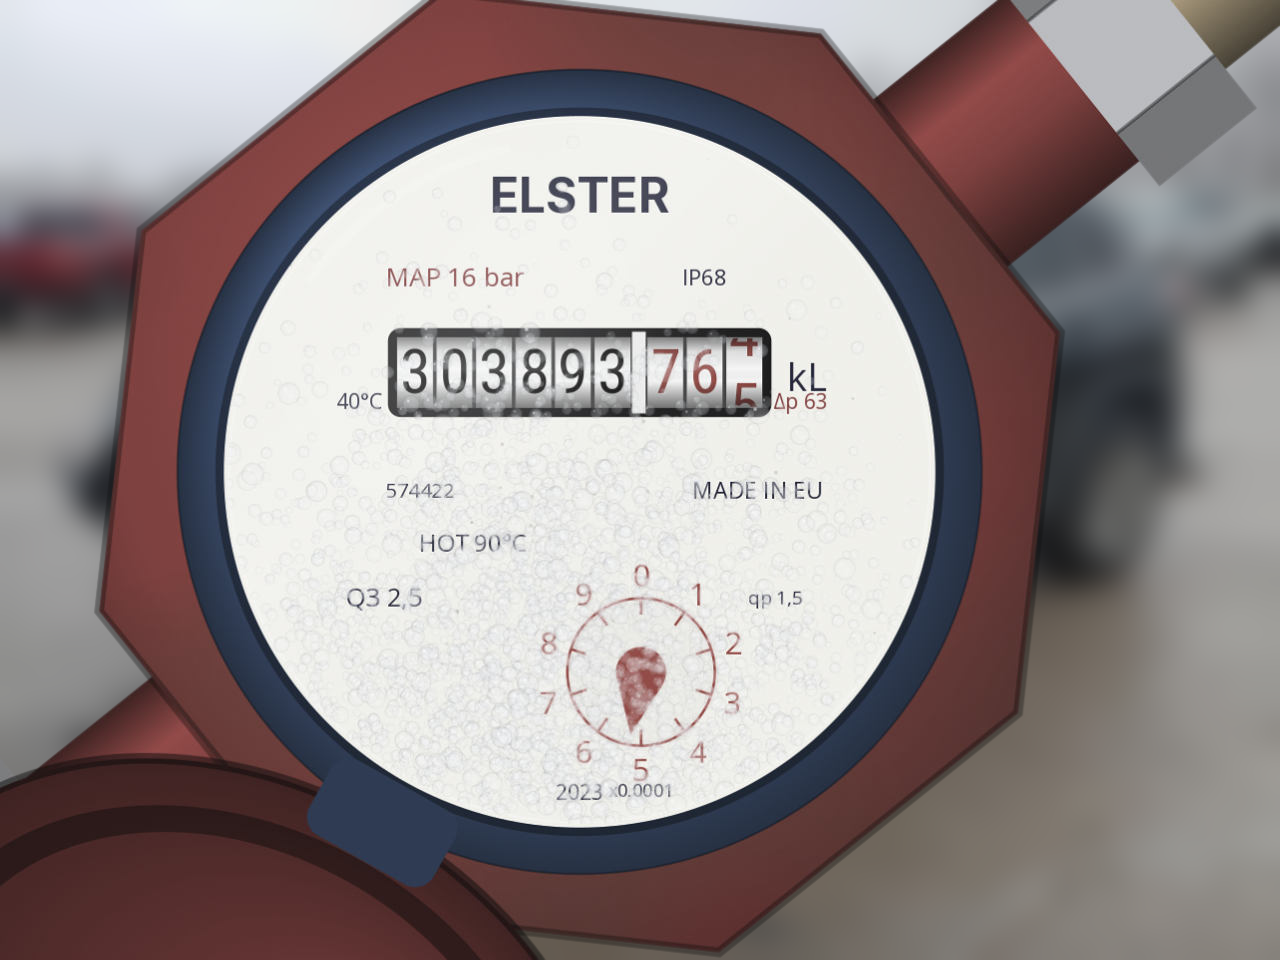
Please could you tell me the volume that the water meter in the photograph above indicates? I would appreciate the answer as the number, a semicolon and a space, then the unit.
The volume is 303893.7645; kL
